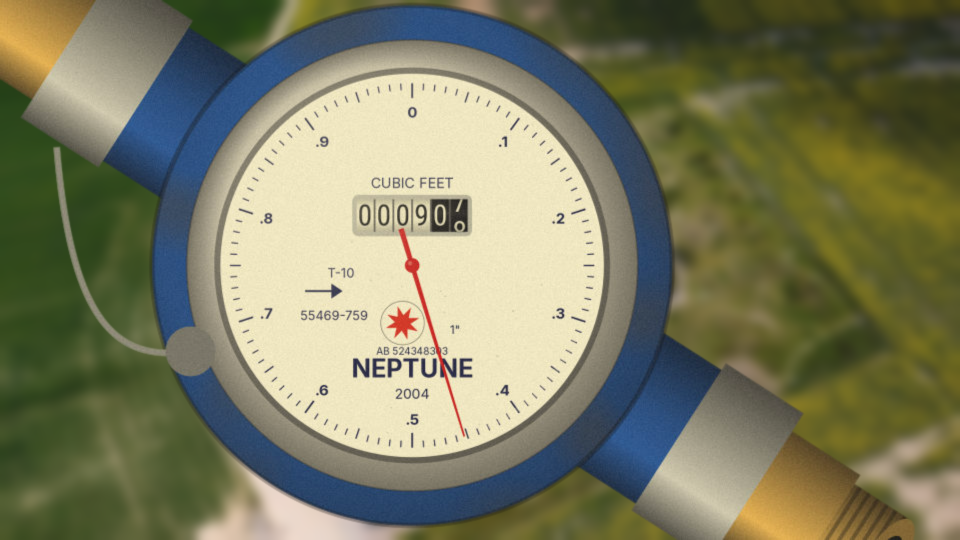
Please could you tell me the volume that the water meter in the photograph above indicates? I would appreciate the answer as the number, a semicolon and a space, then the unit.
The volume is 907.45; ft³
